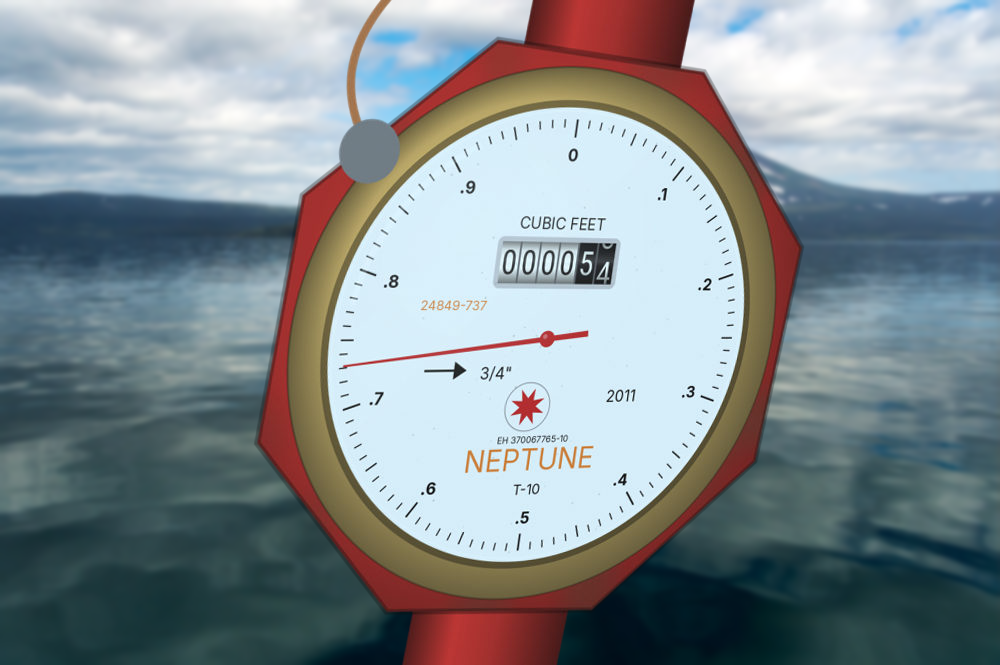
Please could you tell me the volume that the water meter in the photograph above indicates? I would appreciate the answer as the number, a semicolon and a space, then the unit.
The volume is 53.73; ft³
